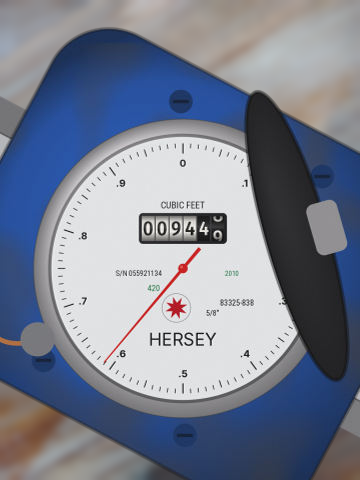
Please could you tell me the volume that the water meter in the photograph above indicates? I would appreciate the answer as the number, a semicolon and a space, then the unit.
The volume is 9448.61; ft³
